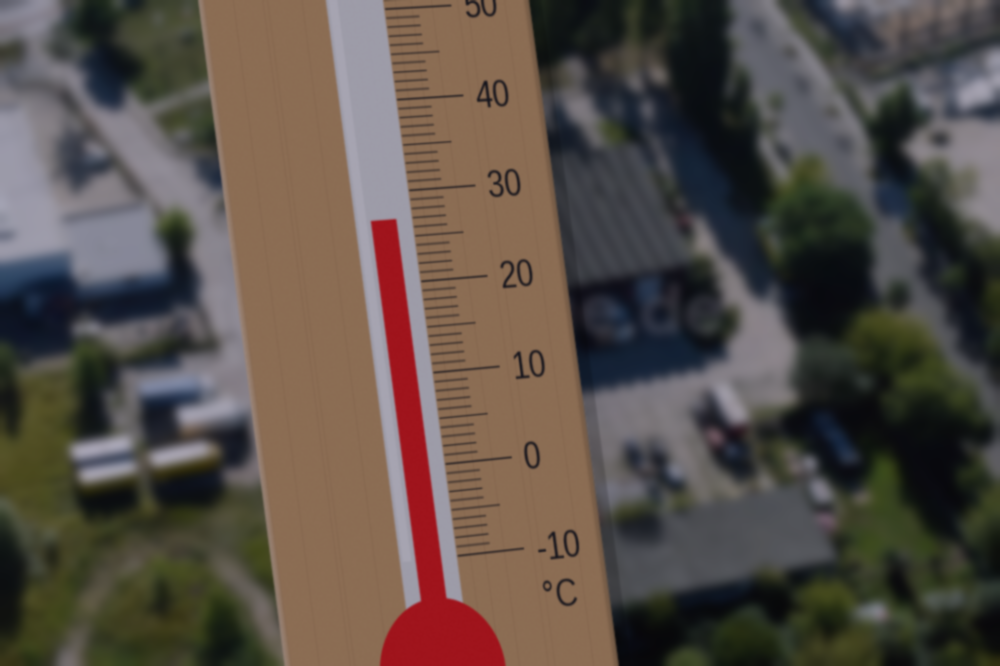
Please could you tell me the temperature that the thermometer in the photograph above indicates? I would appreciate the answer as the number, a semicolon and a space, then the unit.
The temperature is 27; °C
